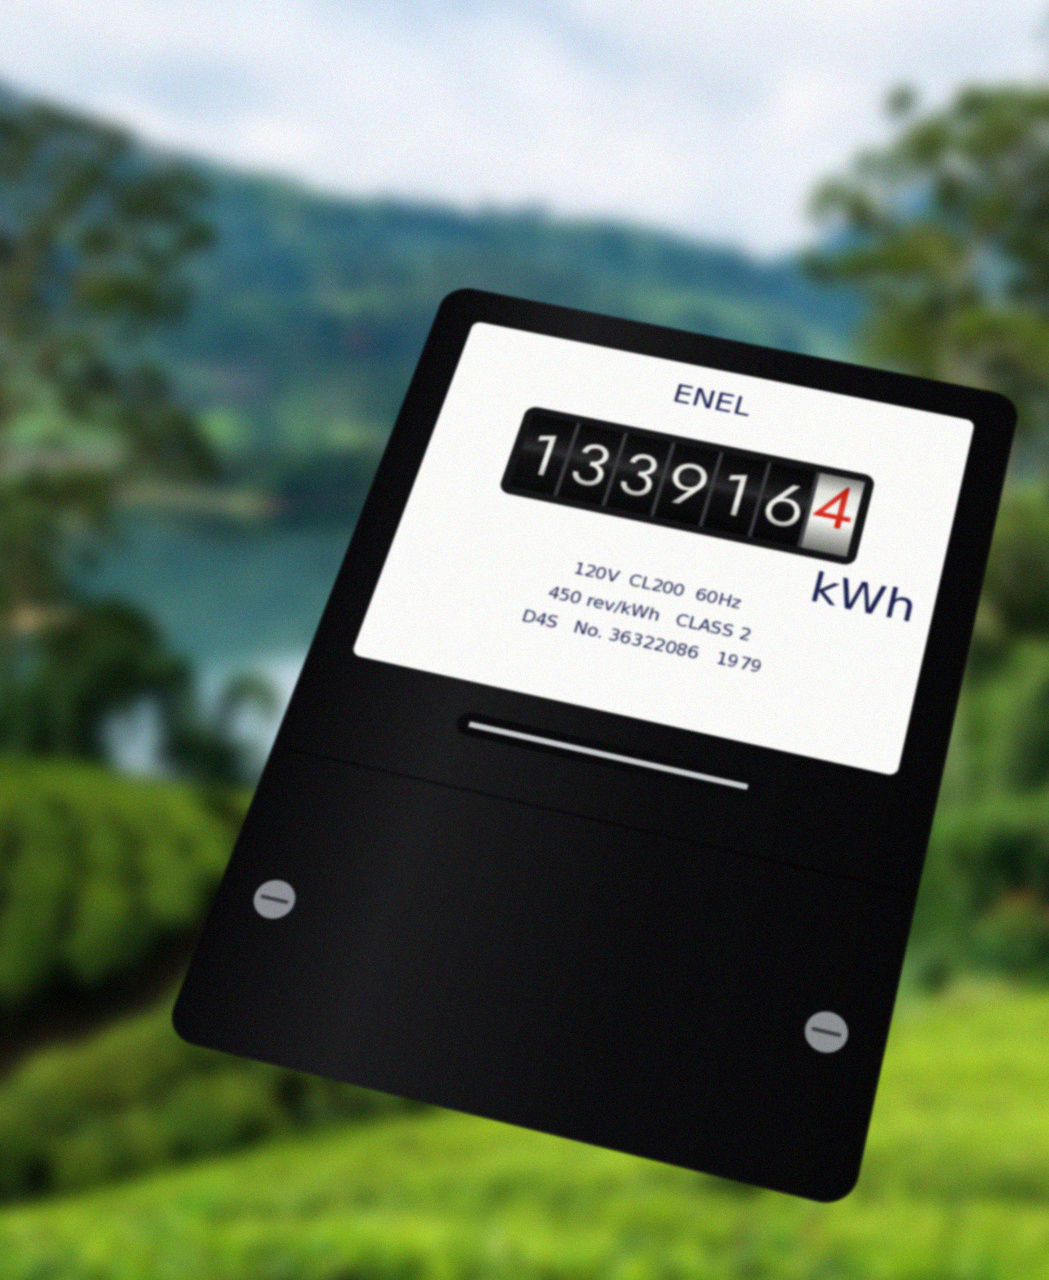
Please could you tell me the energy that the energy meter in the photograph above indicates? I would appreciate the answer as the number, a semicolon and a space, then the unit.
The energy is 133916.4; kWh
